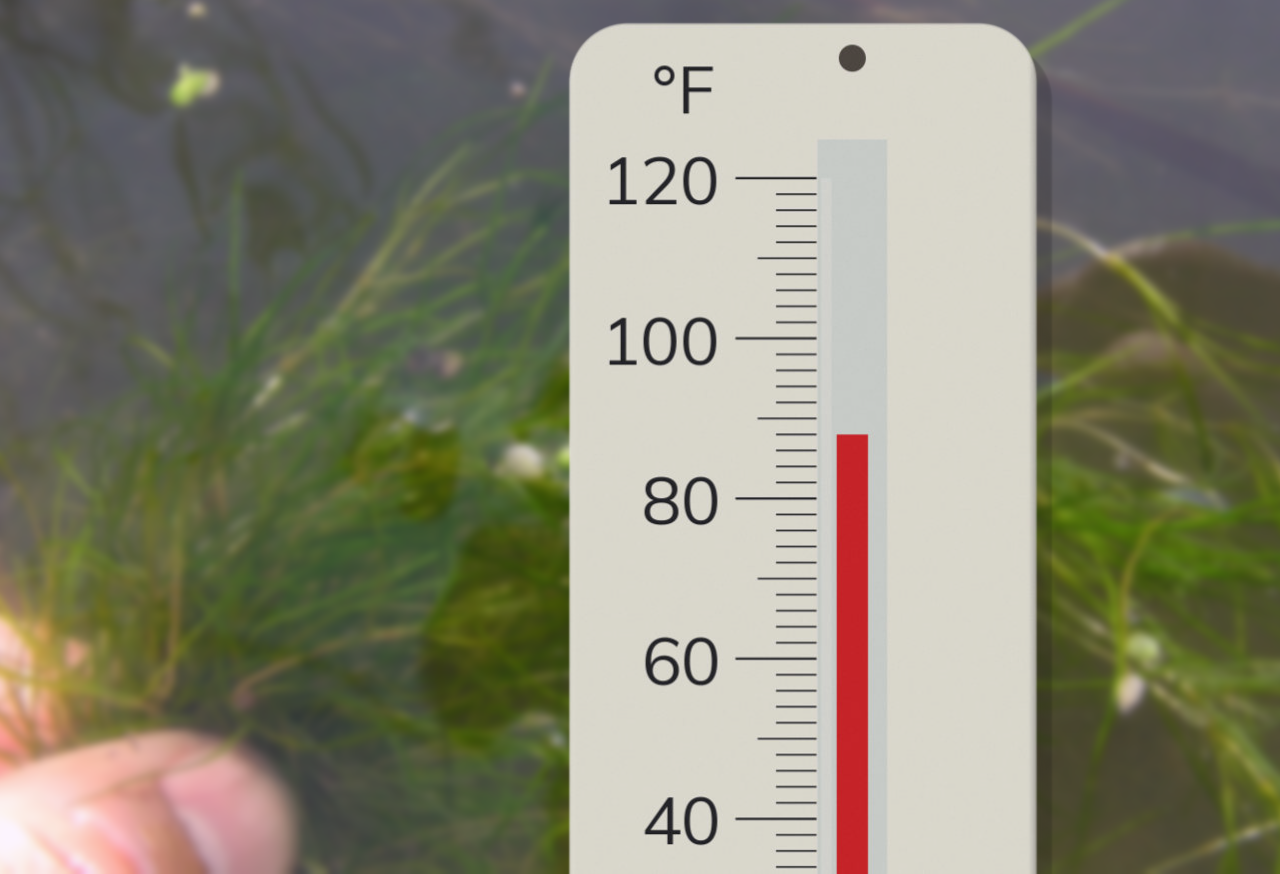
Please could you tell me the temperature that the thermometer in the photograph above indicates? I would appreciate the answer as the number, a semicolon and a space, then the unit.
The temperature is 88; °F
